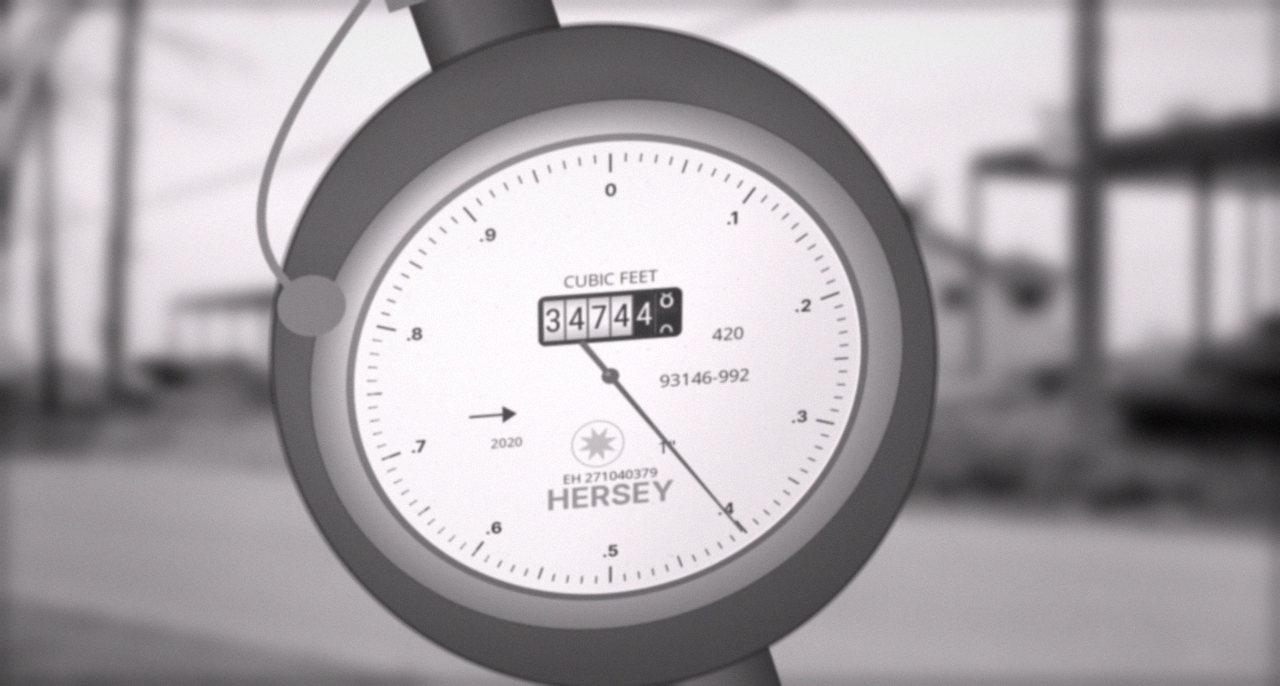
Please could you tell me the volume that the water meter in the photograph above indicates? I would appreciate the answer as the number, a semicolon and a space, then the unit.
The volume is 347448.40; ft³
